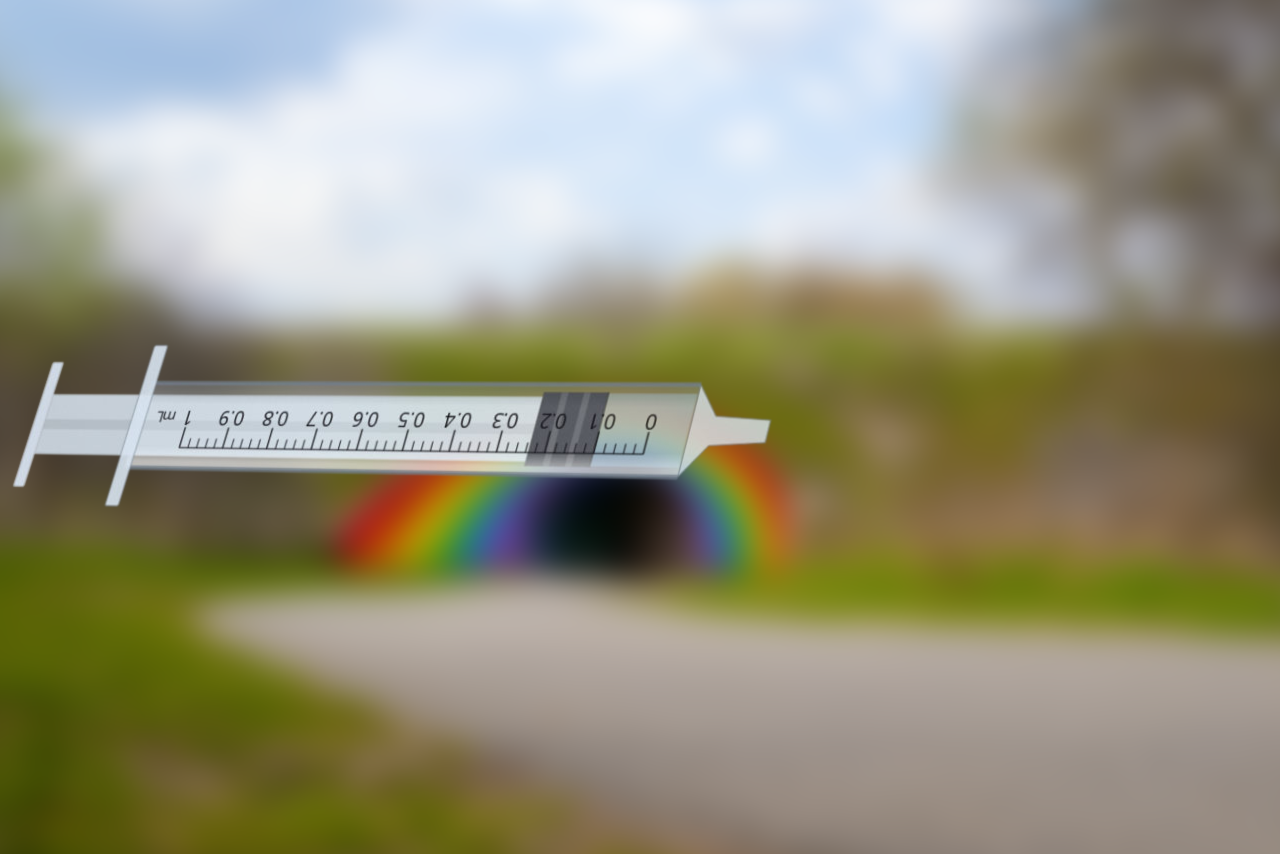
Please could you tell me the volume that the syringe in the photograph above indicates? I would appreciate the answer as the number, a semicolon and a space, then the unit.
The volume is 0.1; mL
